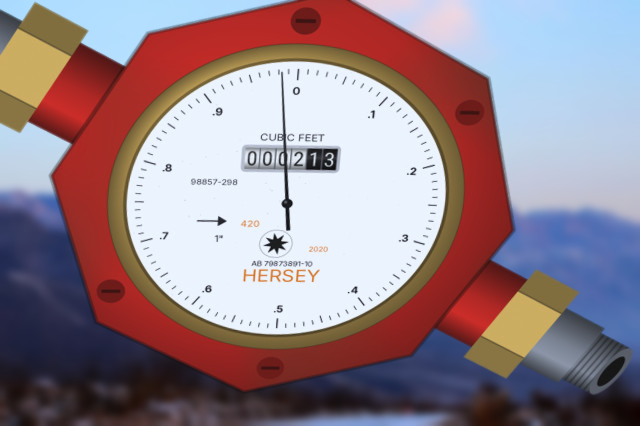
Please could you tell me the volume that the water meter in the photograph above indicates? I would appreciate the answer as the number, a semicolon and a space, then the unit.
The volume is 212.98; ft³
